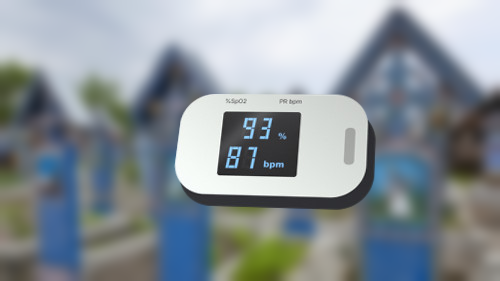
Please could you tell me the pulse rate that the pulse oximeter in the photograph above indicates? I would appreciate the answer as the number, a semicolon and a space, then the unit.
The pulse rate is 87; bpm
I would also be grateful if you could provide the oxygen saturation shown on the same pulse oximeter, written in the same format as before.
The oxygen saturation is 93; %
